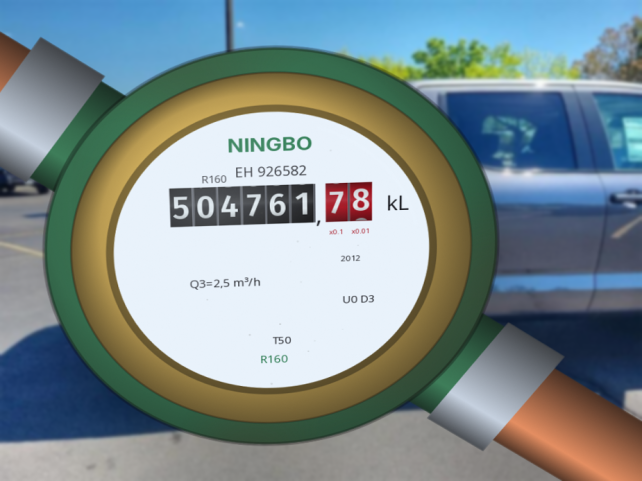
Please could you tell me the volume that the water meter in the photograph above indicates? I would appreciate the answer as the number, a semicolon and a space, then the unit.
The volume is 504761.78; kL
